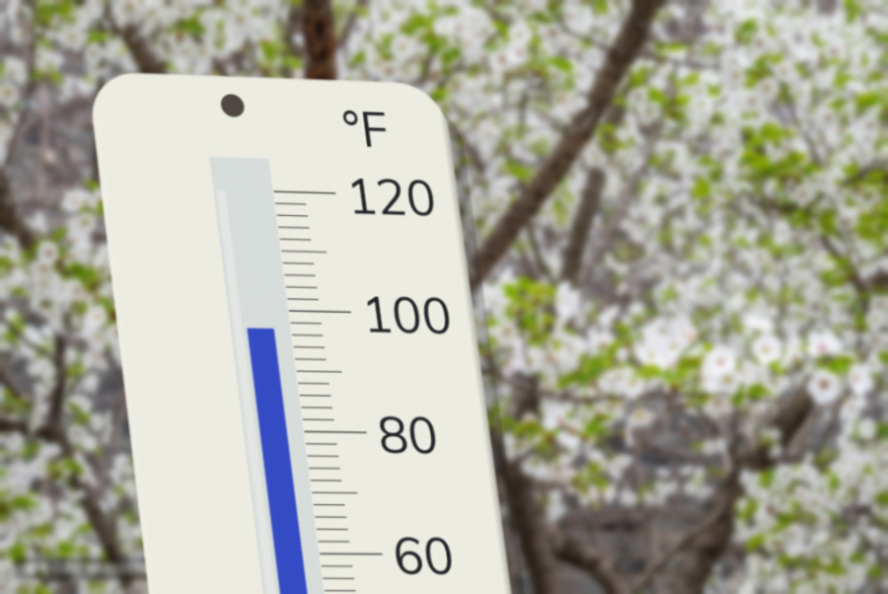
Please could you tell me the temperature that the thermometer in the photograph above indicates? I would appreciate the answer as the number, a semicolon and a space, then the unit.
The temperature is 97; °F
